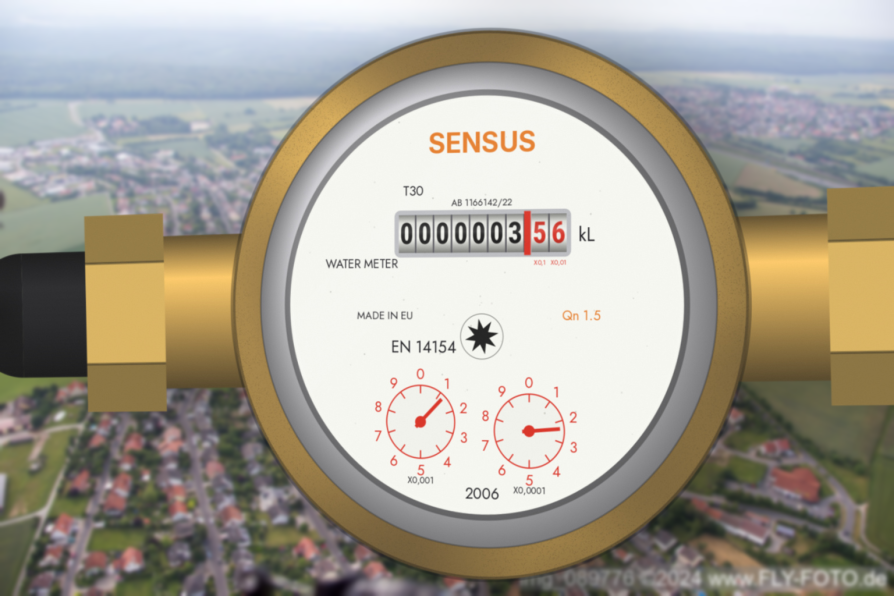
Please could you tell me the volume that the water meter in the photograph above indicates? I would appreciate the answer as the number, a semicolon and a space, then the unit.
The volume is 3.5612; kL
